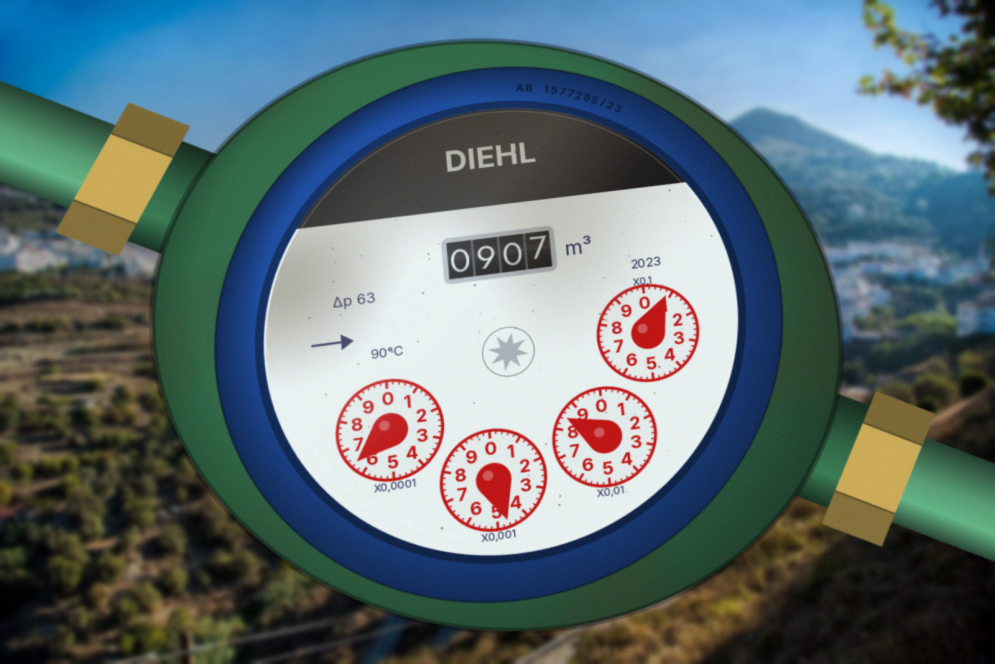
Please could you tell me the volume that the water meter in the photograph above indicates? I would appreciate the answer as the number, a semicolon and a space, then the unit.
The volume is 907.0846; m³
